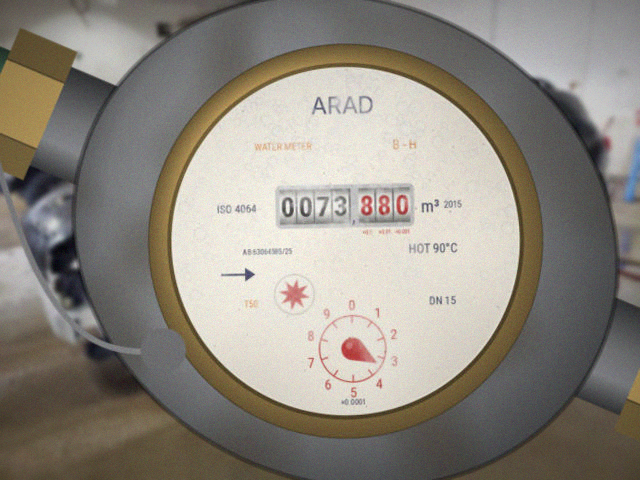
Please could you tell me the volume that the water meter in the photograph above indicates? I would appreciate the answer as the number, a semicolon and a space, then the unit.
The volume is 73.8803; m³
